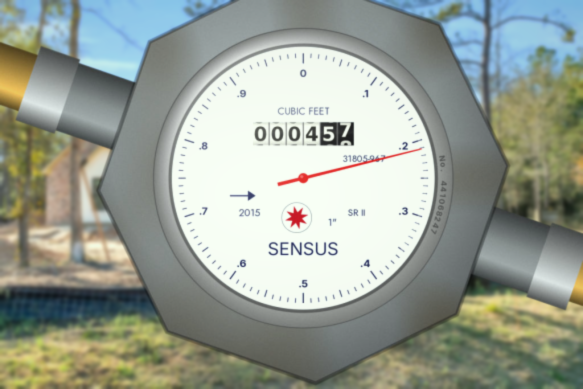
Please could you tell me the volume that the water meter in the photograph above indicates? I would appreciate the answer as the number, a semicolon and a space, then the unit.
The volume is 457.21; ft³
